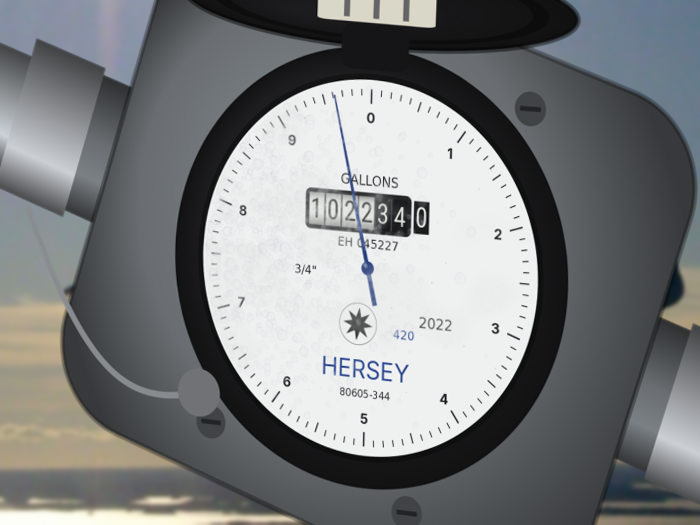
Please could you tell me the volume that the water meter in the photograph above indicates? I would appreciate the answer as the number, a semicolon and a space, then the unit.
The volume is 1022339.6; gal
